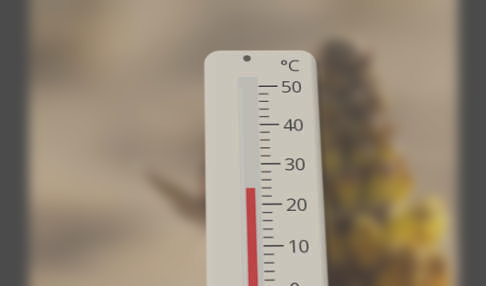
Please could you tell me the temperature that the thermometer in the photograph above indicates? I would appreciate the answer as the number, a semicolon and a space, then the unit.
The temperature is 24; °C
